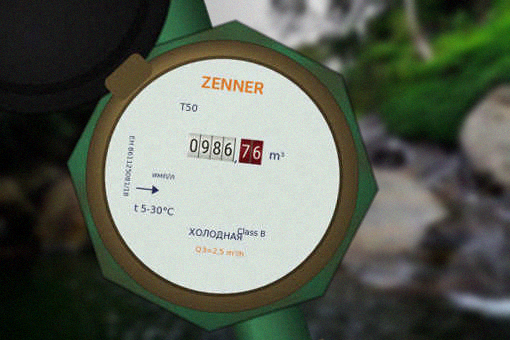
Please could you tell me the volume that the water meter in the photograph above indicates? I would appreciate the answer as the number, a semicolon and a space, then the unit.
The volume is 986.76; m³
